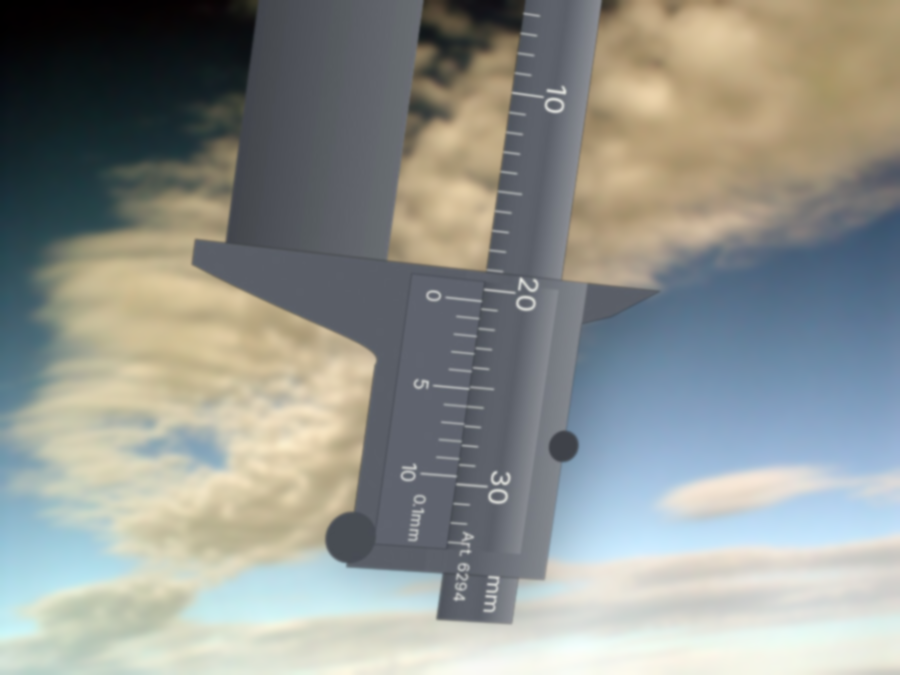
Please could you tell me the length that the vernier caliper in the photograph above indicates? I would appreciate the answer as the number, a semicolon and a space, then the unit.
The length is 20.6; mm
